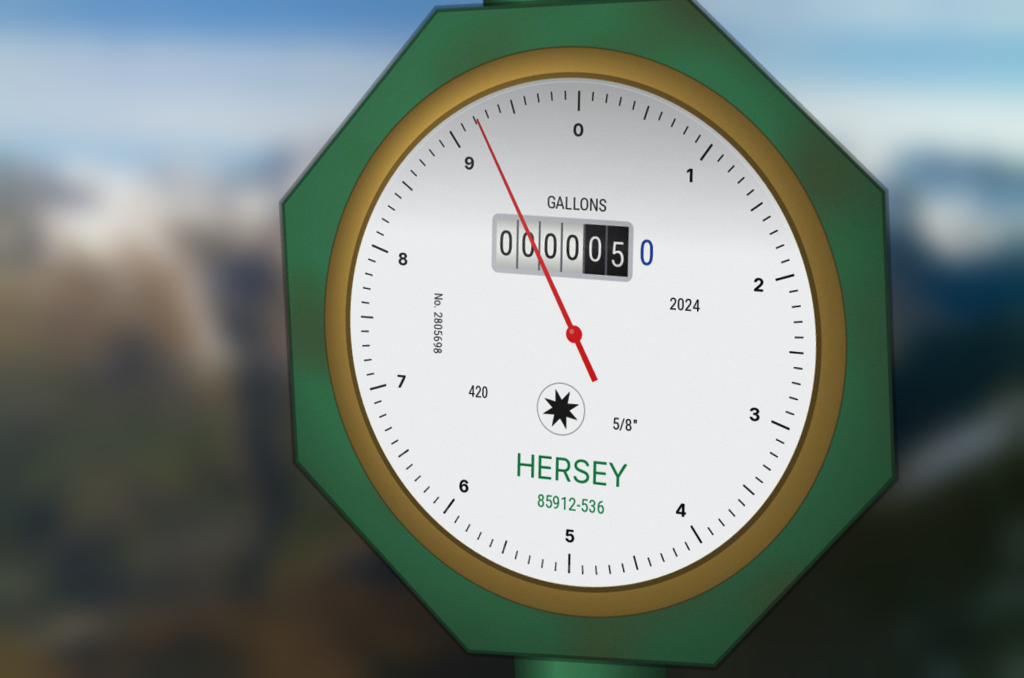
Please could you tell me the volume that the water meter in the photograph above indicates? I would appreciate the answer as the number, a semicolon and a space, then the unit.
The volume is 49.2; gal
